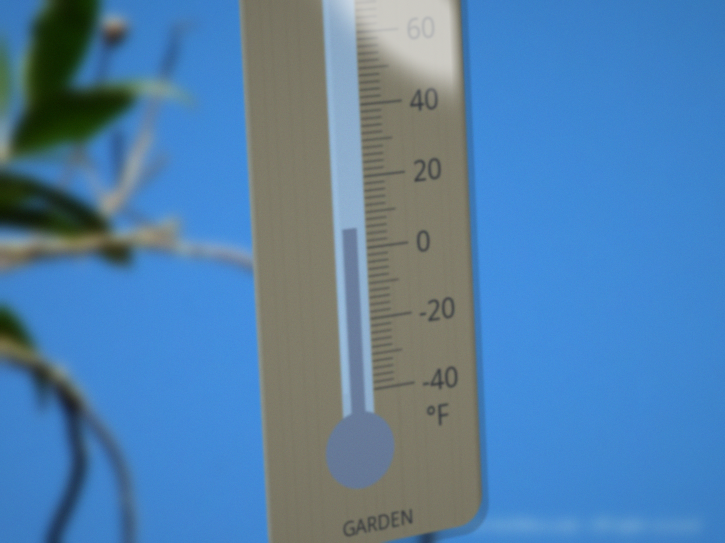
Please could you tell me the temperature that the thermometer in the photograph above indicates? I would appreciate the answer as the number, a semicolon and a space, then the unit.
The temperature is 6; °F
